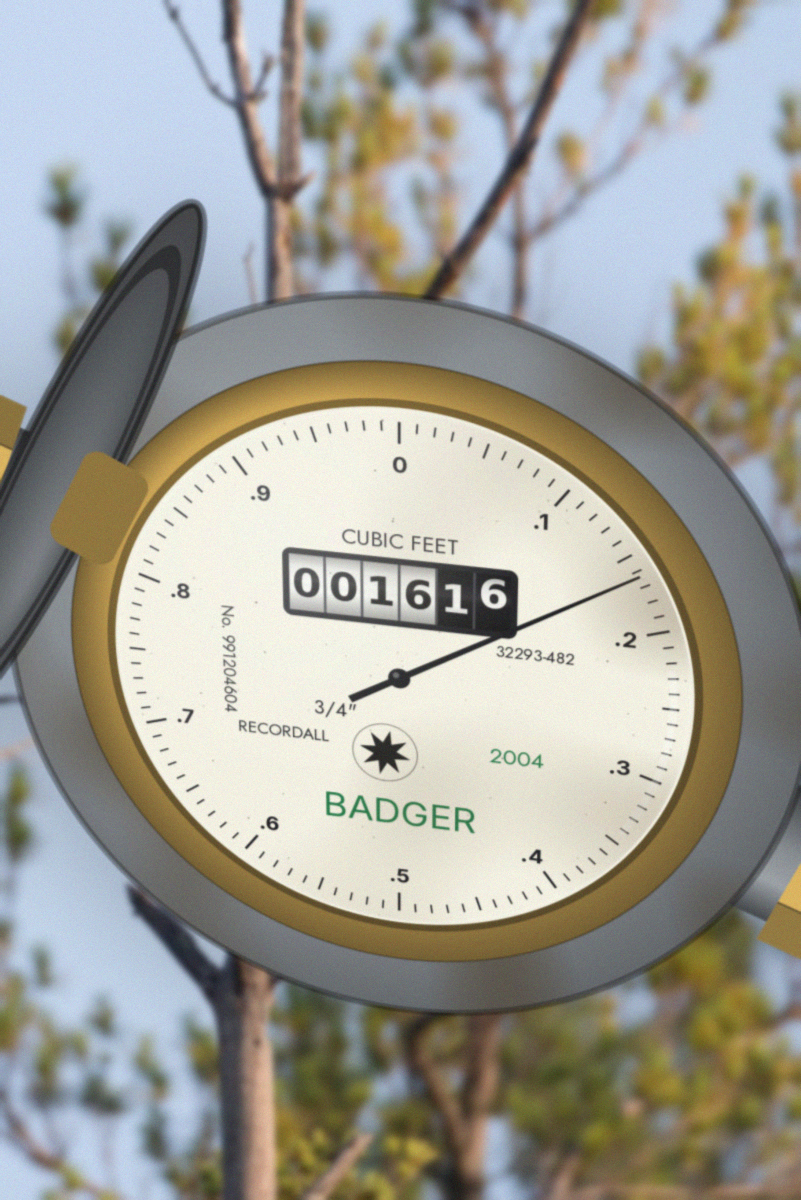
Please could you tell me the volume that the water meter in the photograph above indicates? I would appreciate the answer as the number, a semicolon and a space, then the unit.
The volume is 1616.16; ft³
